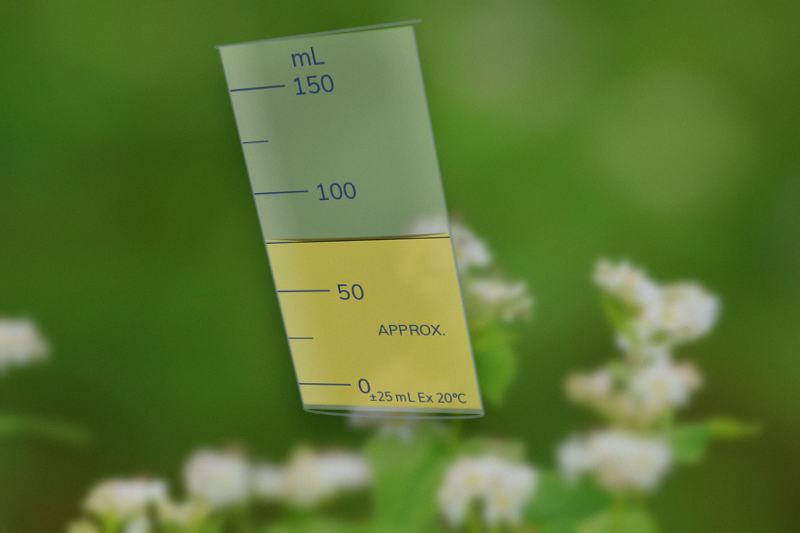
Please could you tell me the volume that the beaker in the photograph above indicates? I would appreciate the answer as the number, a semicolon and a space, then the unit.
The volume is 75; mL
